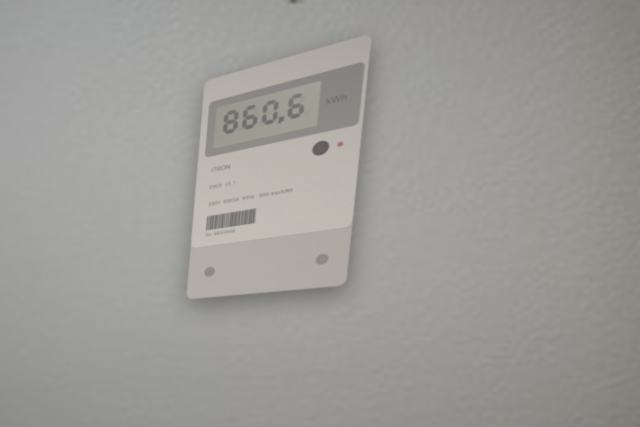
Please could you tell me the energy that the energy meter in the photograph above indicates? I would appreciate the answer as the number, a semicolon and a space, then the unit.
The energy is 860.6; kWh
